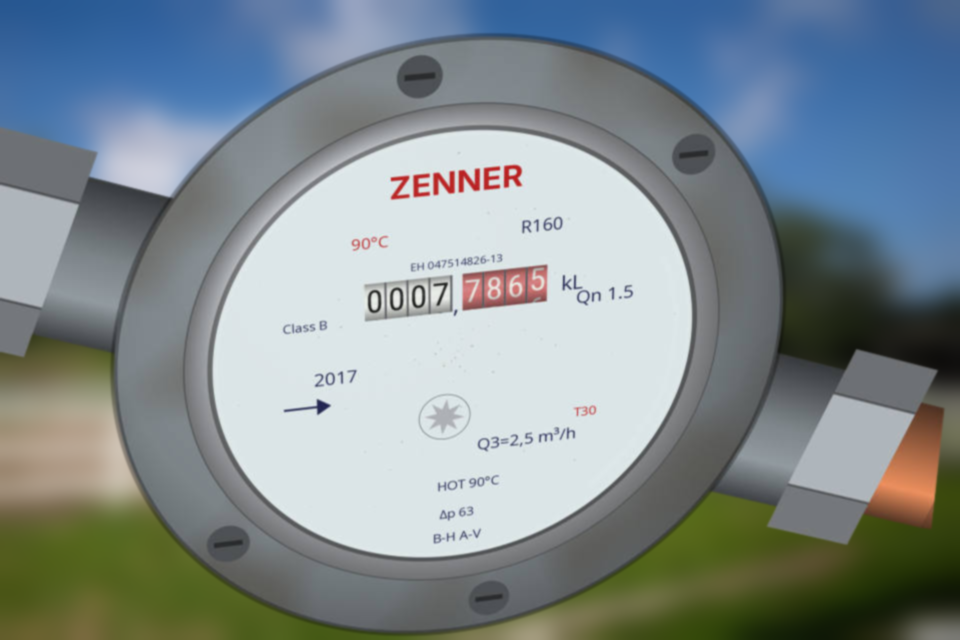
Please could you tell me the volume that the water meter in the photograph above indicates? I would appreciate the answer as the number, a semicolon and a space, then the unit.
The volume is 7.7865; kL
